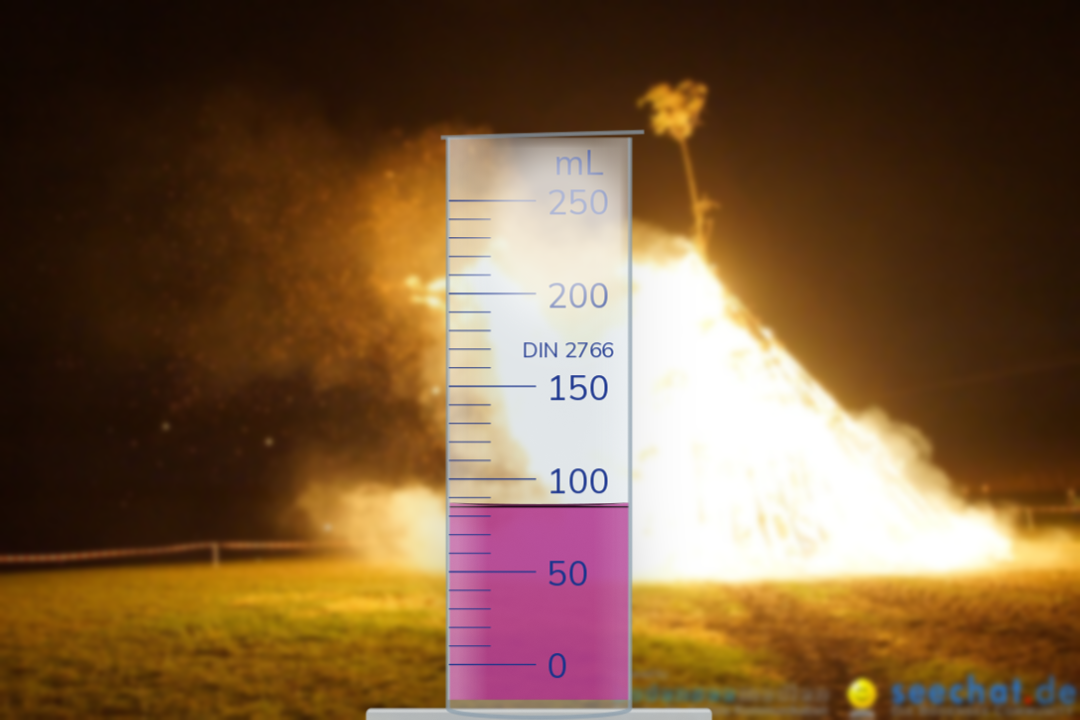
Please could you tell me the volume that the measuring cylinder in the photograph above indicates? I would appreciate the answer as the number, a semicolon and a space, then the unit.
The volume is 85; mL
